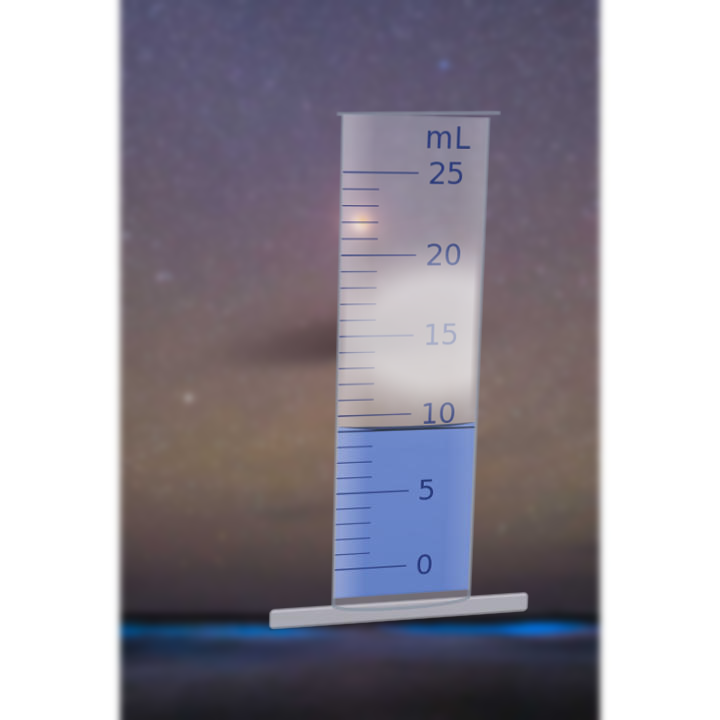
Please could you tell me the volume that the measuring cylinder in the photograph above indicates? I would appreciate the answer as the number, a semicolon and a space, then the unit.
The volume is 9; mL
